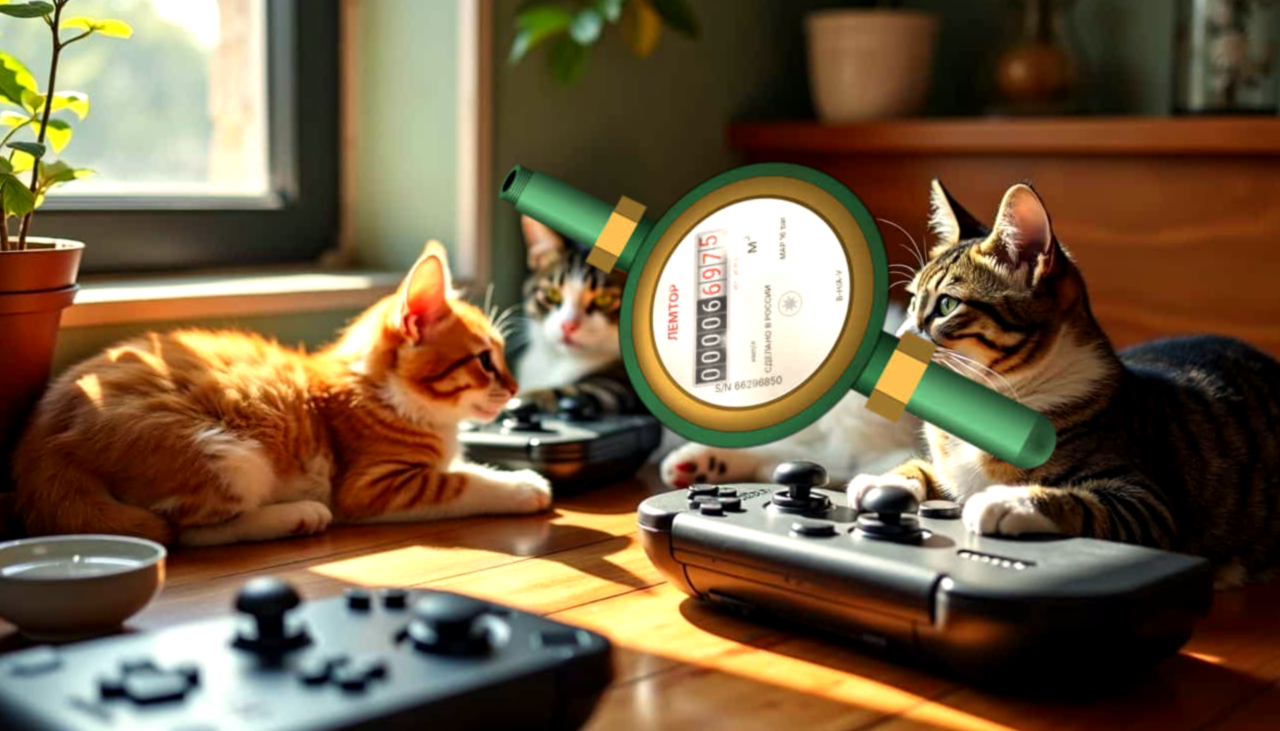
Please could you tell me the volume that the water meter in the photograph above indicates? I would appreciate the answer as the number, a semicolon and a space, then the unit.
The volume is 6.6975; m³
